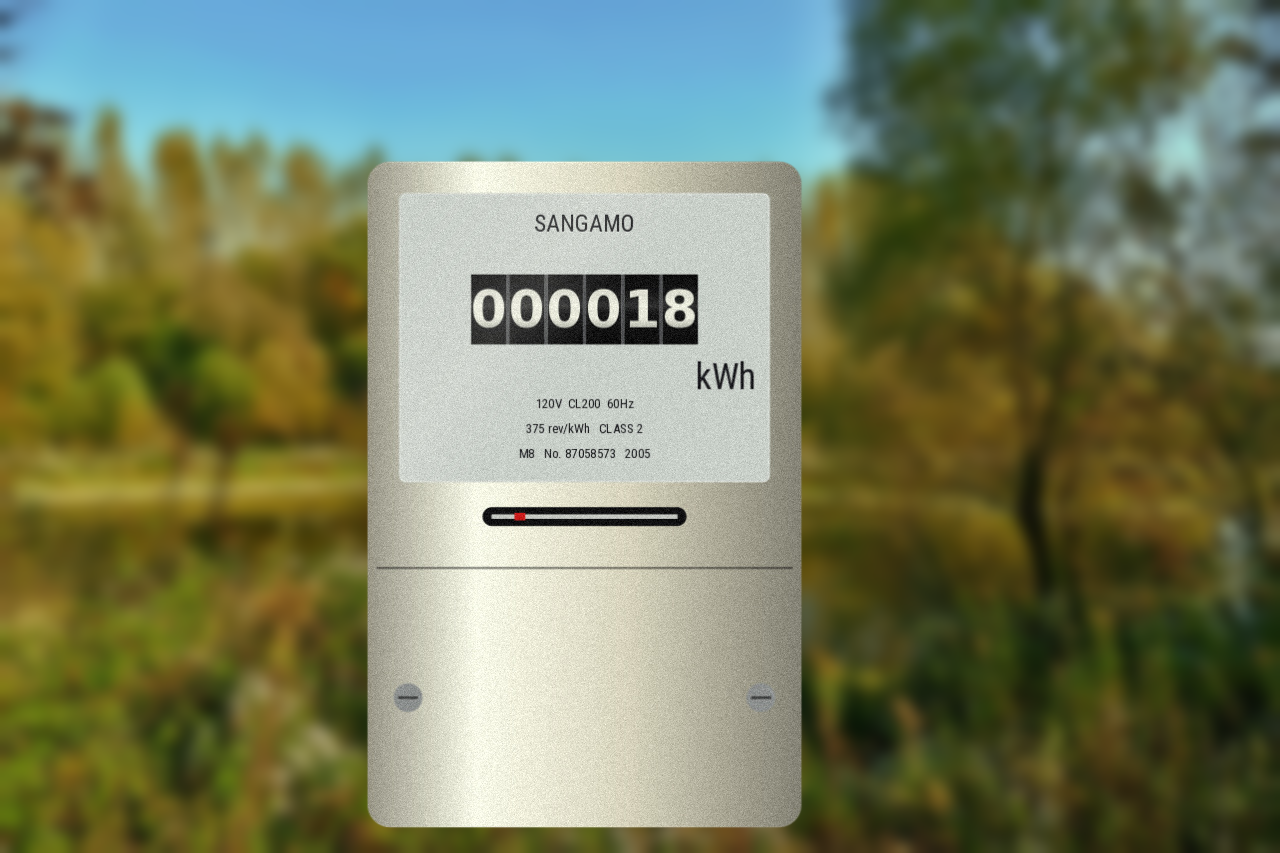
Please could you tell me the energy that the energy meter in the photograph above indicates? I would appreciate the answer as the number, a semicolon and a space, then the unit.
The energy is 18; kWh
